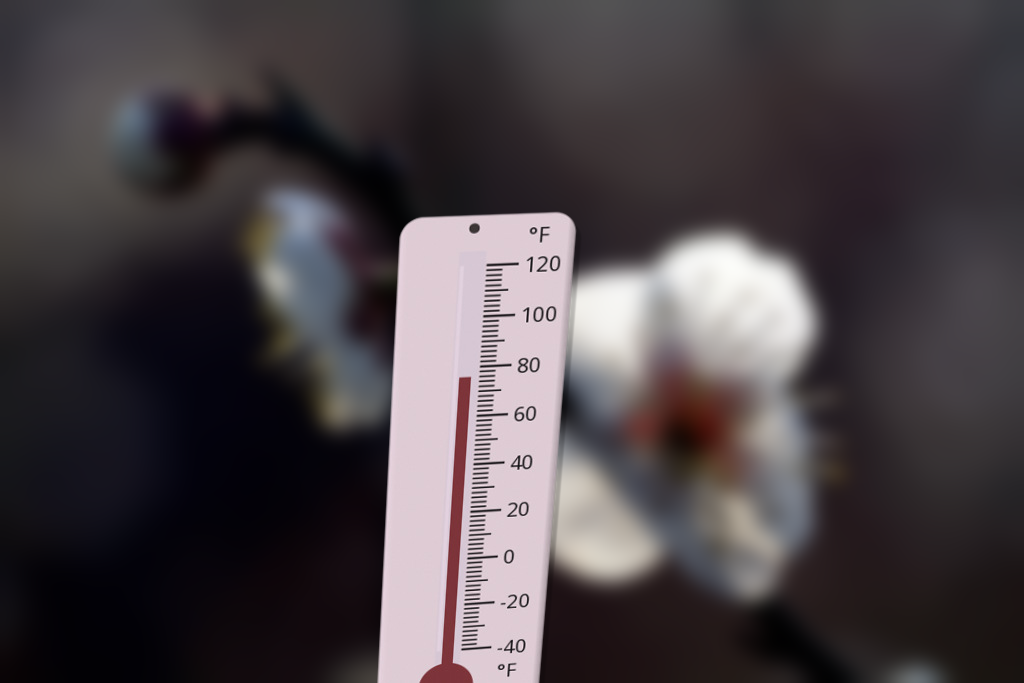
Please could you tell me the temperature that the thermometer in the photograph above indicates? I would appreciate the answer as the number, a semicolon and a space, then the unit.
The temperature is 76; °F
